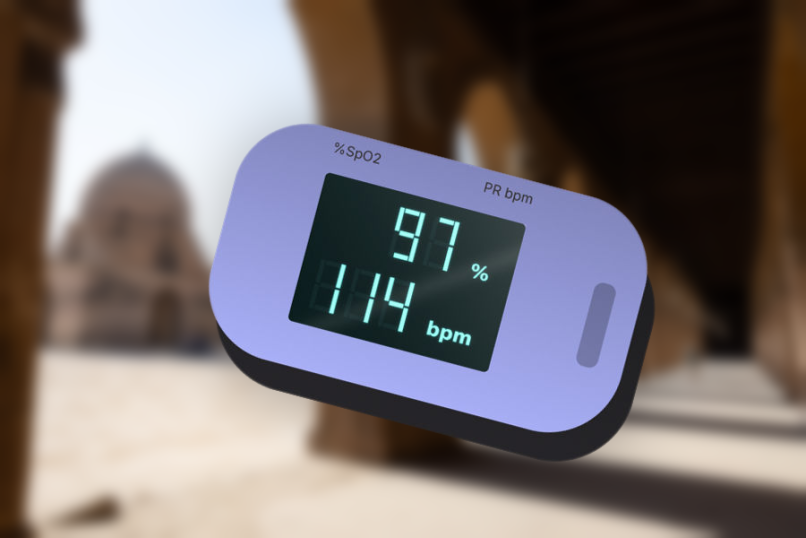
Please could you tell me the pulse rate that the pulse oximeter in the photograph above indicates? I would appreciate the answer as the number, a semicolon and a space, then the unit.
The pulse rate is 114; bpm
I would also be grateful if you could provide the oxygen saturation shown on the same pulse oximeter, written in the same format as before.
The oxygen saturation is 97; %
